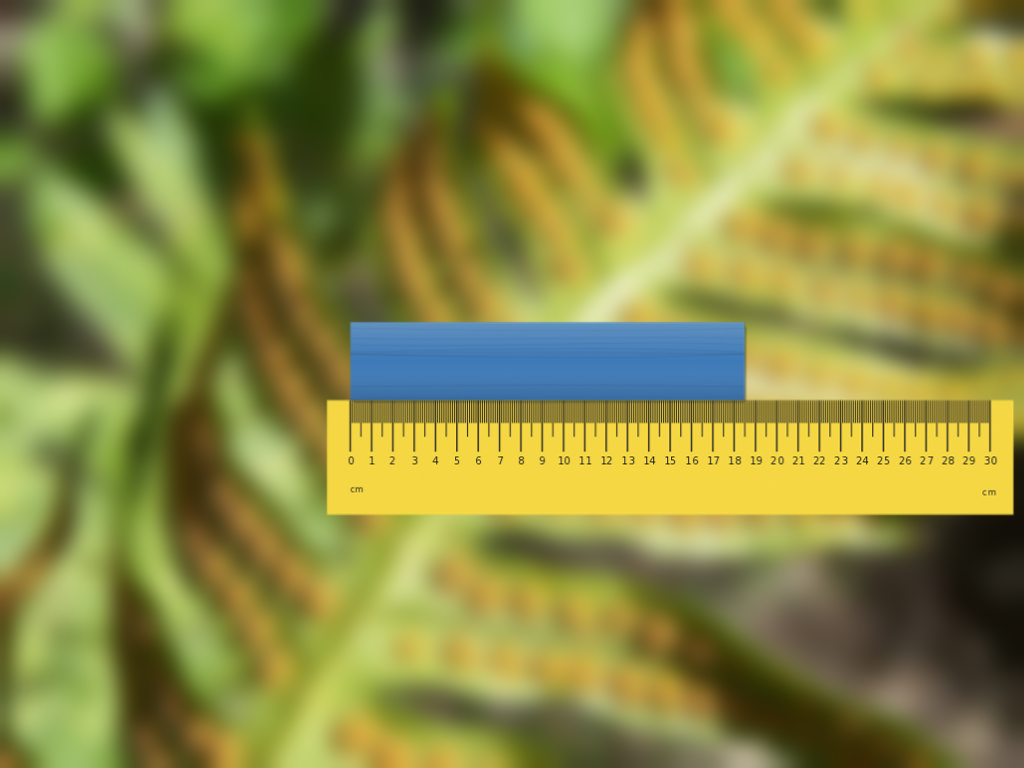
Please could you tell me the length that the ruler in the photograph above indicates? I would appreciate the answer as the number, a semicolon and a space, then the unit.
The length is 18.5; cm
